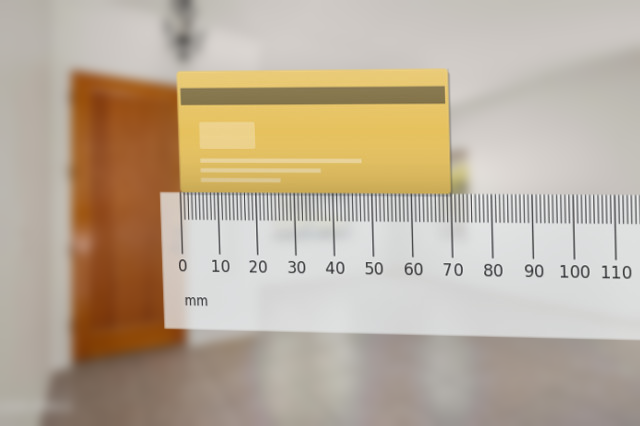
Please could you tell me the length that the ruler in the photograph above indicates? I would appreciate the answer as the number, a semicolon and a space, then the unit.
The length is 70; mm
